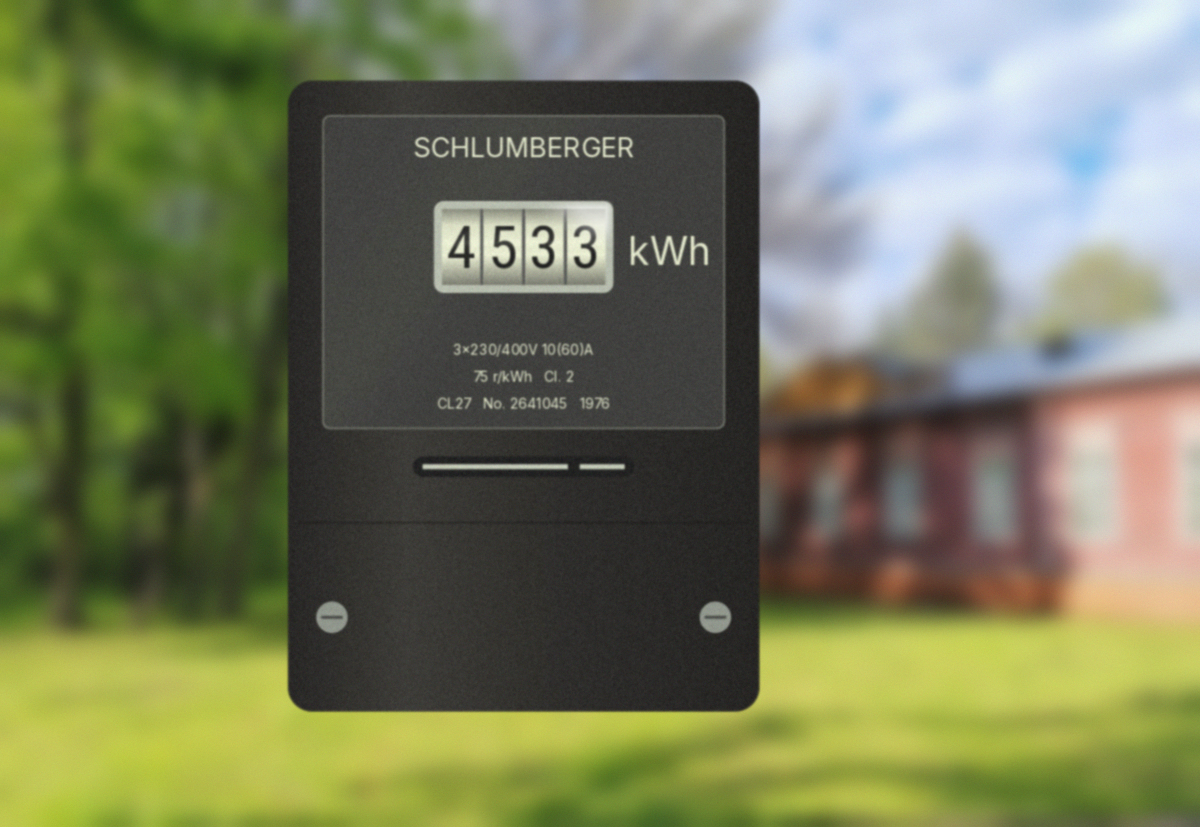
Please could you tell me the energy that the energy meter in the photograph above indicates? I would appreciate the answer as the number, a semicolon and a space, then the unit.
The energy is 4533; kWh
